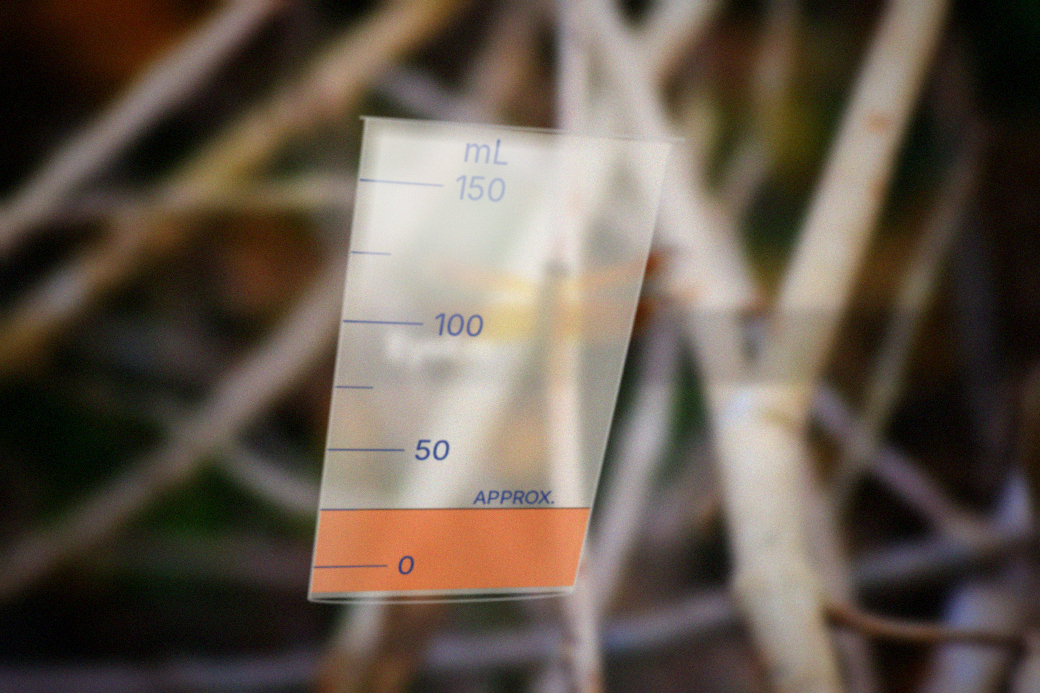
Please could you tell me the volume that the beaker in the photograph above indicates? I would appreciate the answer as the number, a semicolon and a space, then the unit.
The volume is 25; mL
